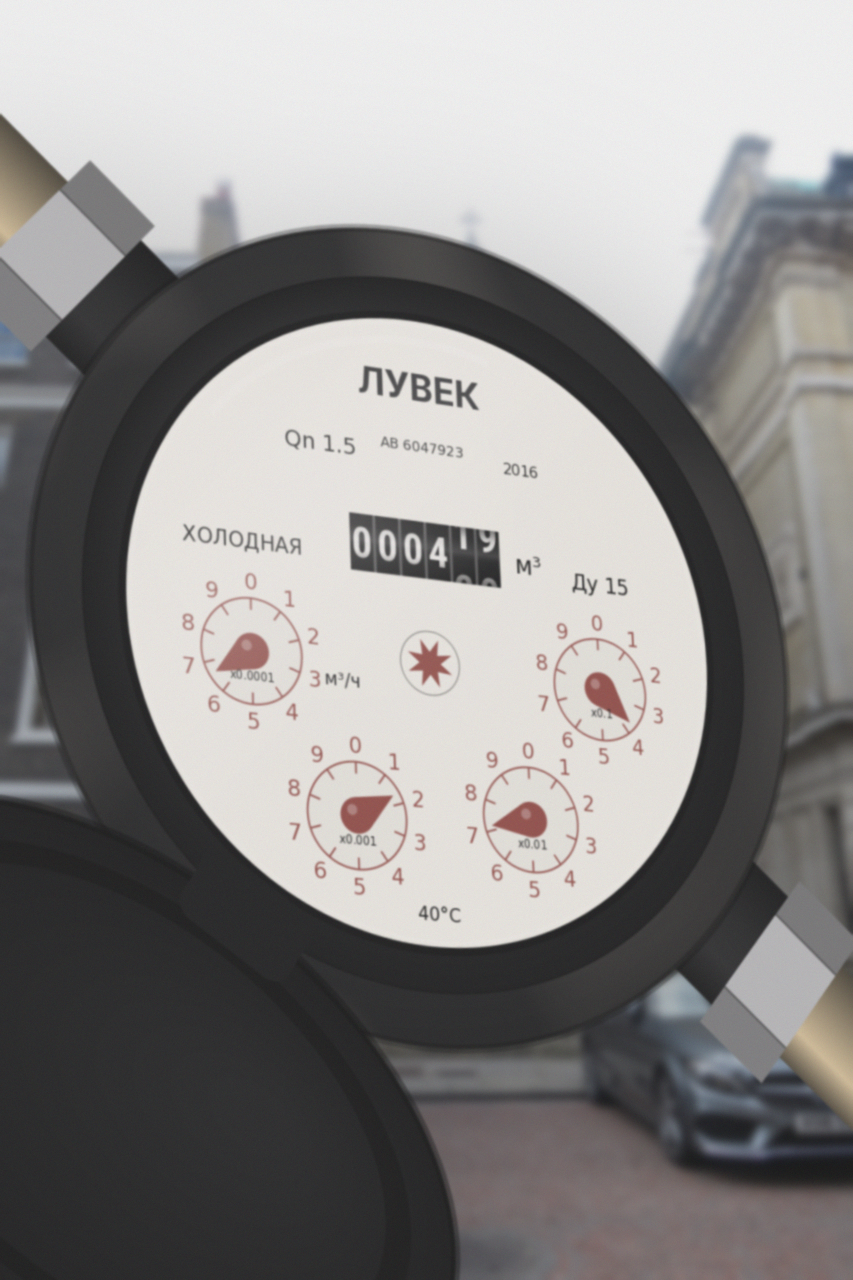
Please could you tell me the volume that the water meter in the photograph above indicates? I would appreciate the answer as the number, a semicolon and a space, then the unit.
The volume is 419.3716; m³
